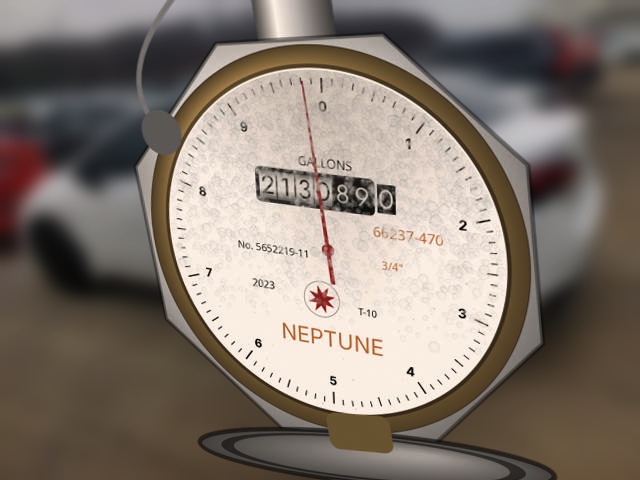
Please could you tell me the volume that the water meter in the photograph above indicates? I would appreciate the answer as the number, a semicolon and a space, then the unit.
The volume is 2130889.8; gal
